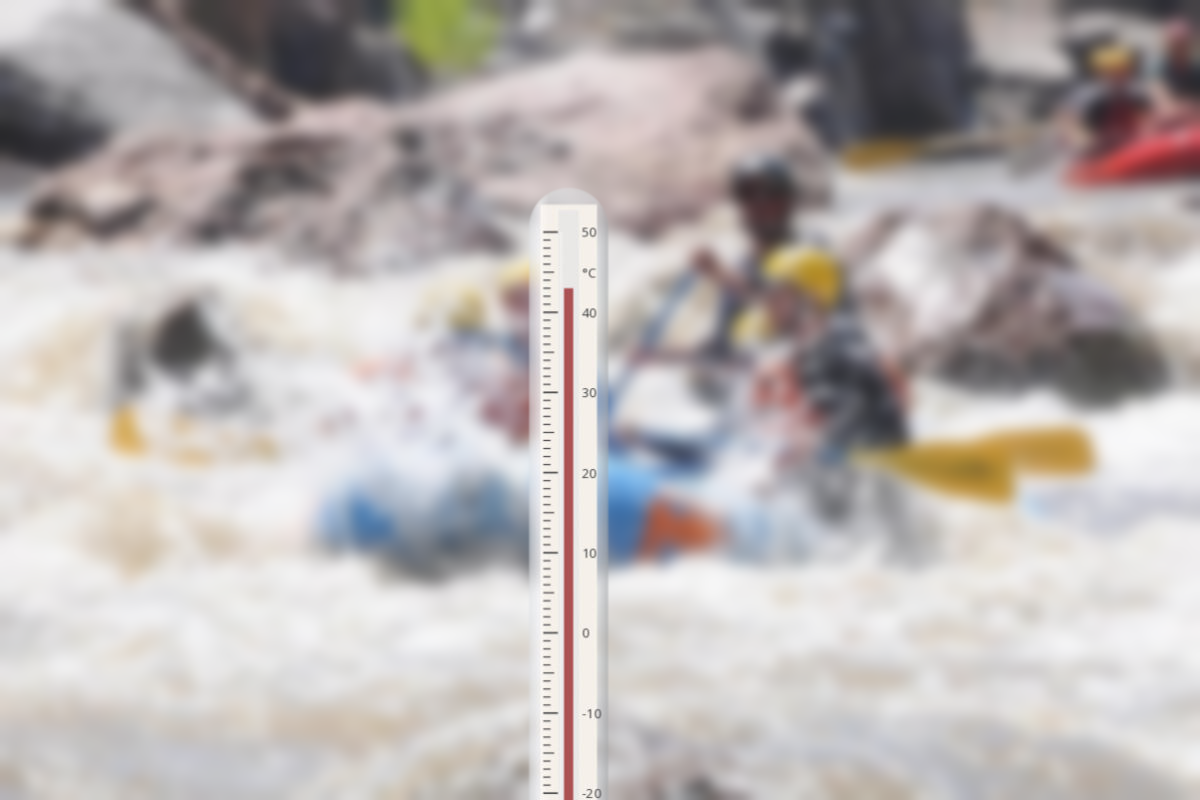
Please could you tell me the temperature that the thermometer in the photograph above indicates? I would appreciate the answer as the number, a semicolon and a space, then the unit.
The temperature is 43; °C
